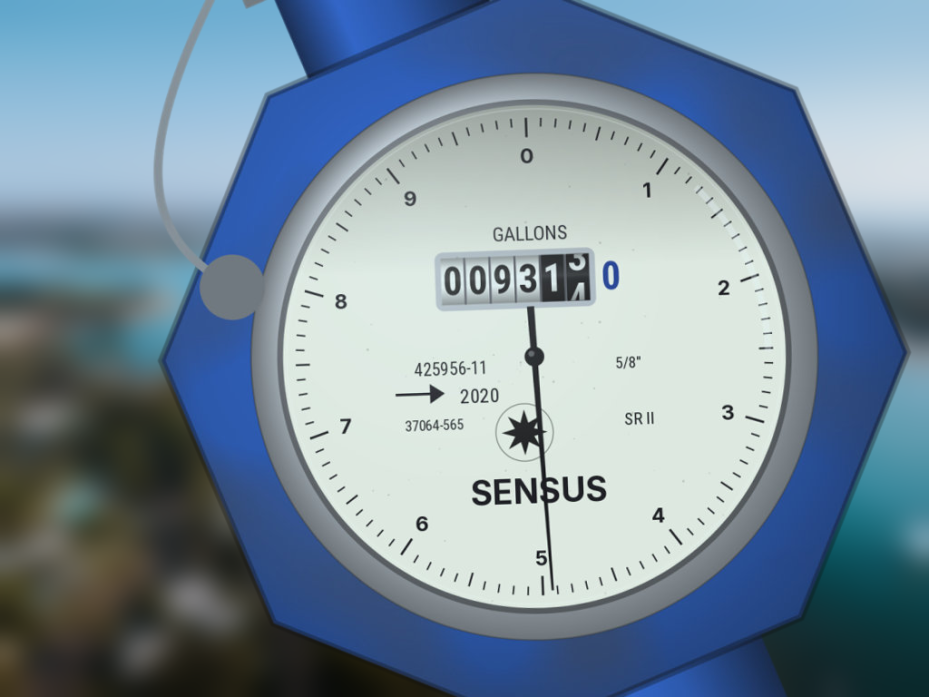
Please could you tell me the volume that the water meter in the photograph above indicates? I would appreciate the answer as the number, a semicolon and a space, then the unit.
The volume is 93134.9; gal
